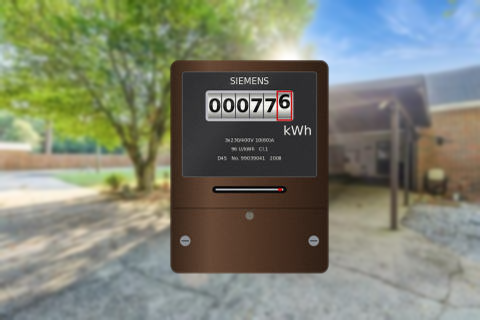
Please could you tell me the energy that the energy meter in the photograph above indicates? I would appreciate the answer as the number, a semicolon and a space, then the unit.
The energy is 77.6; kWh
